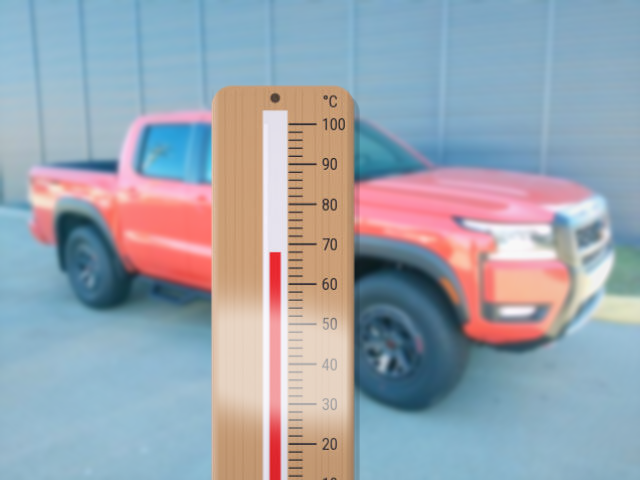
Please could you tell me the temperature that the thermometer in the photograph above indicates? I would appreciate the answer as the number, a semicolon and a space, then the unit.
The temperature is 68; °C
